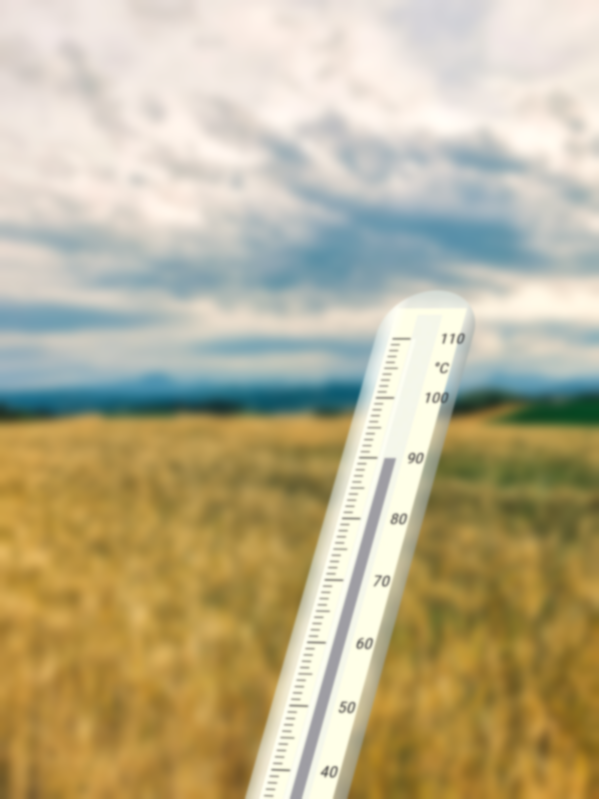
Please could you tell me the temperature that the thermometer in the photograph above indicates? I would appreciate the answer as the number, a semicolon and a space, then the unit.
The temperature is 90; °C
